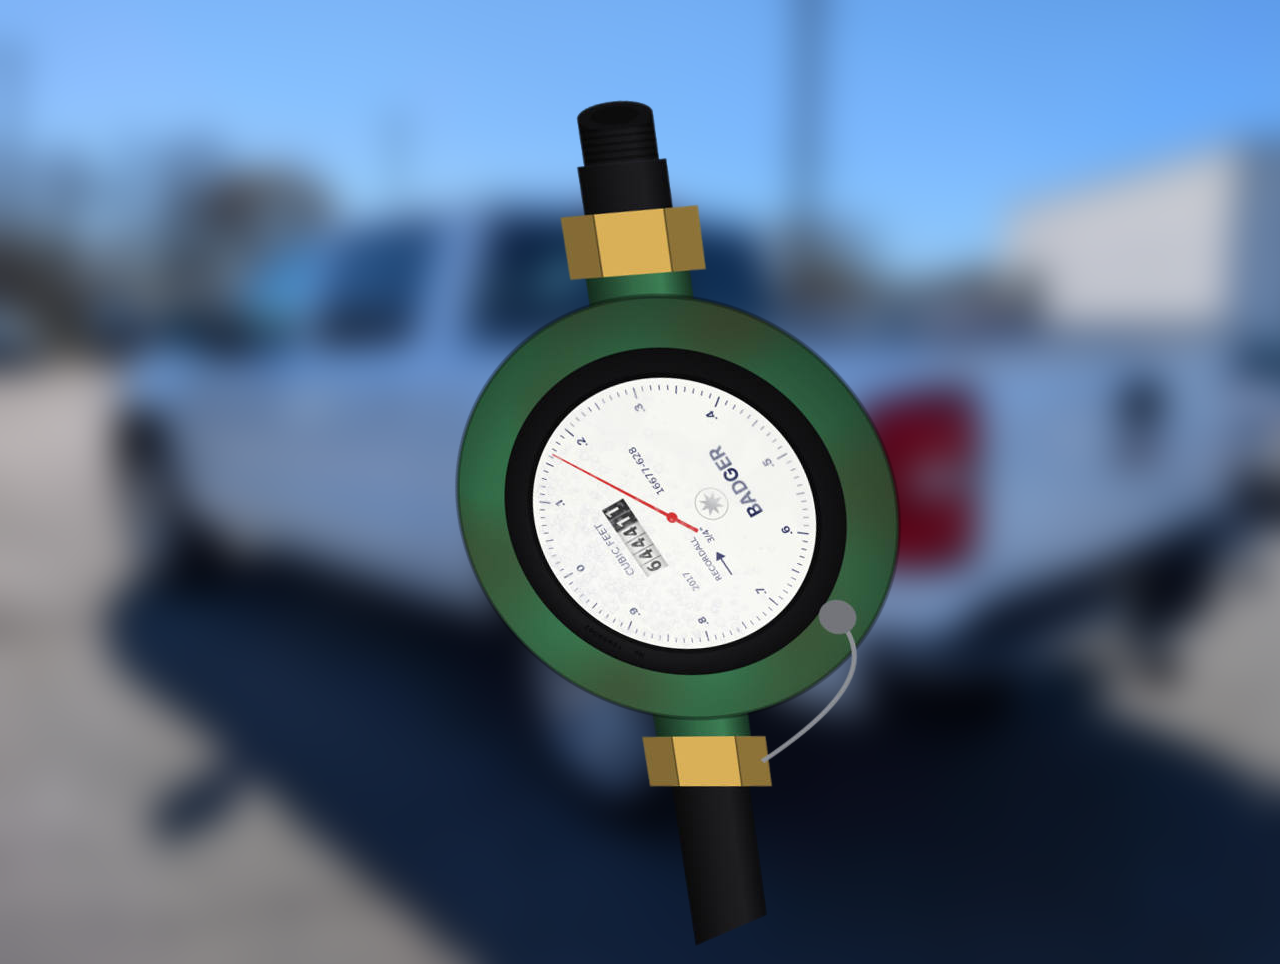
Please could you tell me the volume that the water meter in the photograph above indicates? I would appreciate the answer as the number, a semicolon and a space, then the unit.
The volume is 644411.16; ft³
